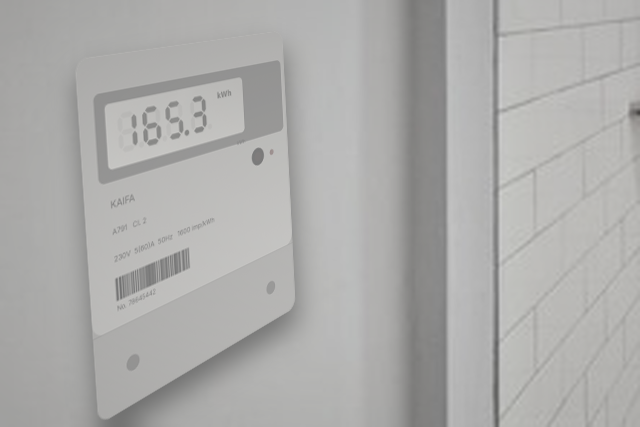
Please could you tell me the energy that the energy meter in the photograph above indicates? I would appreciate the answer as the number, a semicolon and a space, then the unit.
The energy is 165.3; kWh
